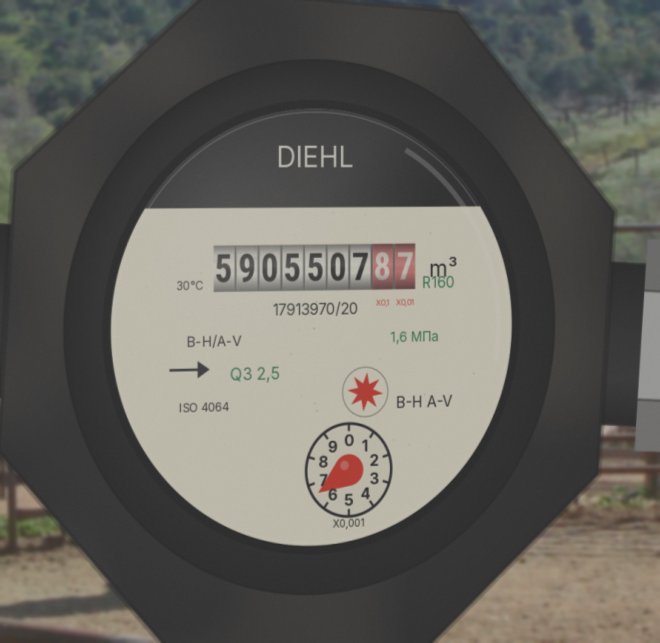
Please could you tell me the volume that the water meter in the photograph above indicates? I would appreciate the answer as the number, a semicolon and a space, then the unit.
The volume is 5905507.876; m³
